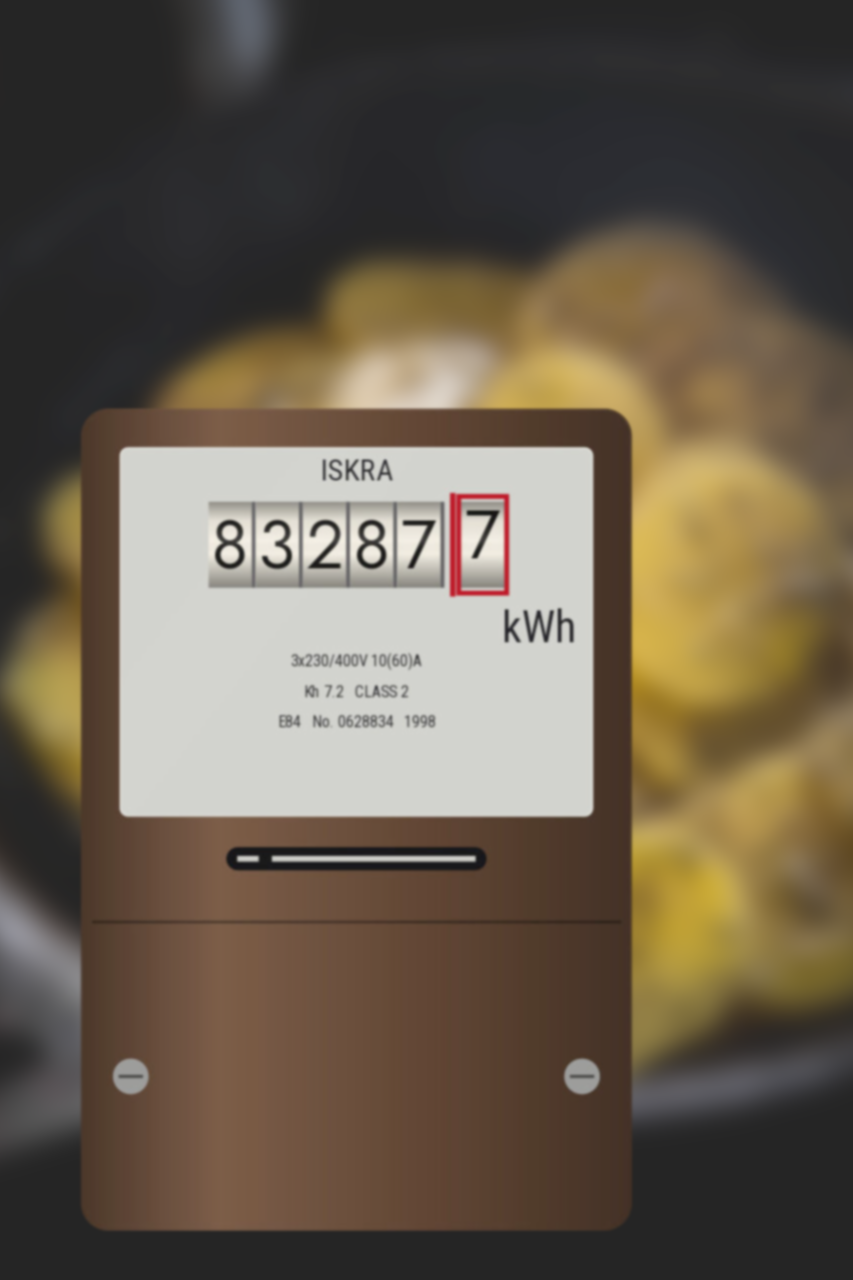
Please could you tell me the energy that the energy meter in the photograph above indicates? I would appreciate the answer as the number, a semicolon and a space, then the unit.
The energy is 83287.7; kWh
